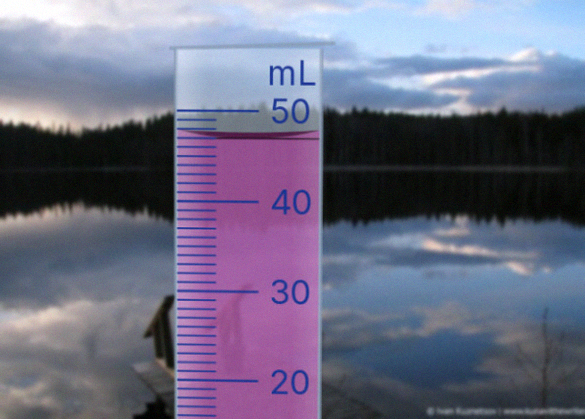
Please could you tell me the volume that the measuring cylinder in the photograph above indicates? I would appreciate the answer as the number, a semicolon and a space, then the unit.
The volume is 47; mL
